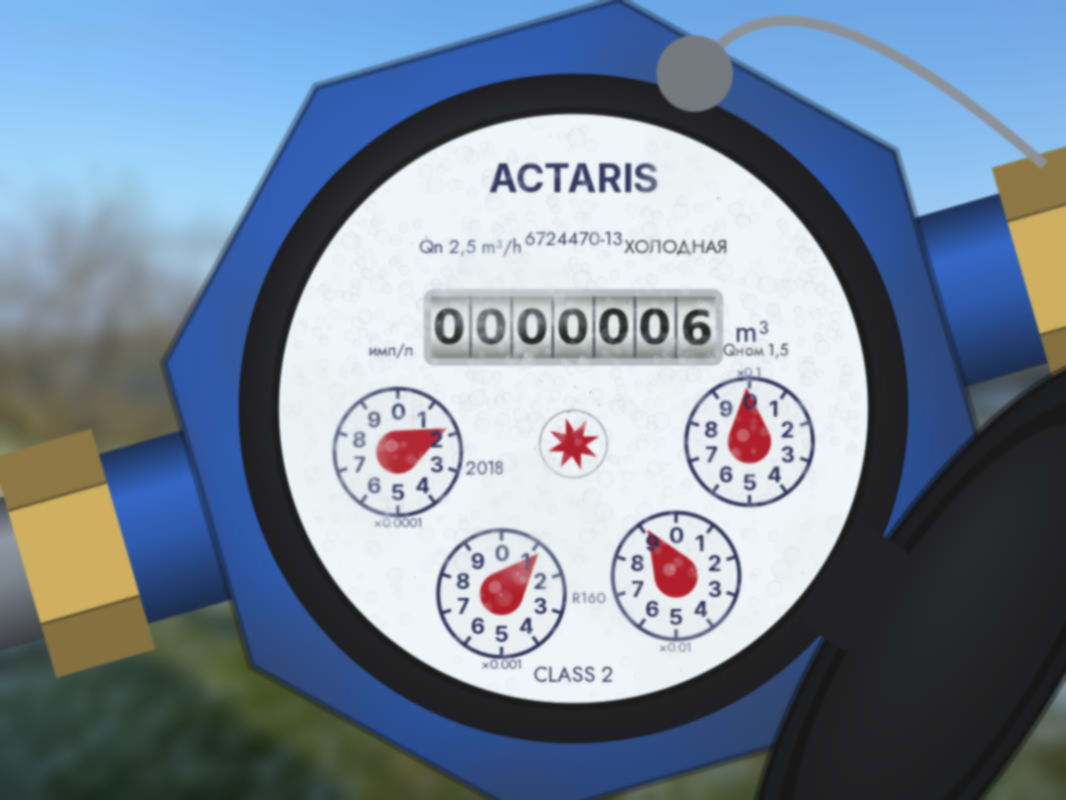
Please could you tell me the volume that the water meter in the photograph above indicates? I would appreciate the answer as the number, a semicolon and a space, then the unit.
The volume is 5.9911; m³
